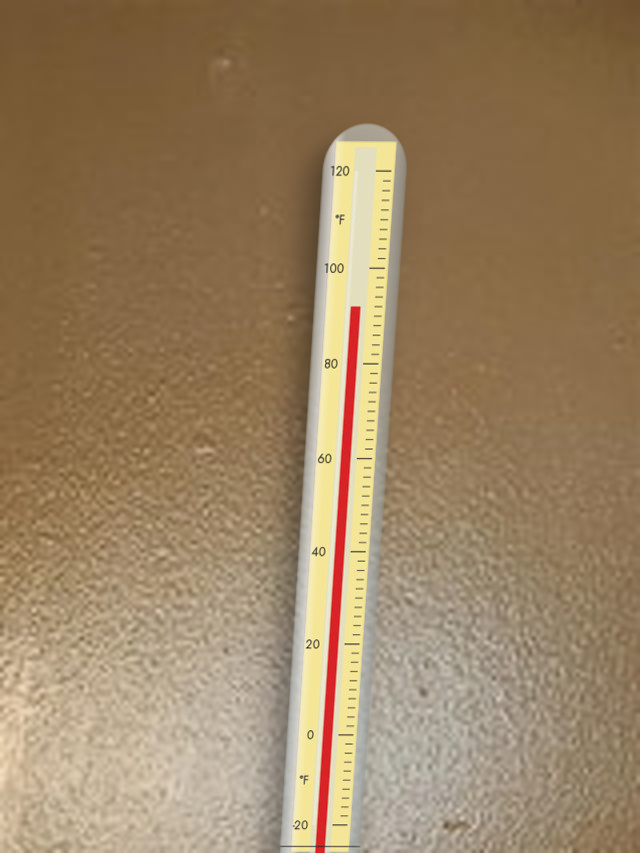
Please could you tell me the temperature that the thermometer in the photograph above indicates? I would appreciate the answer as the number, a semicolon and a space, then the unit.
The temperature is 92; °F
